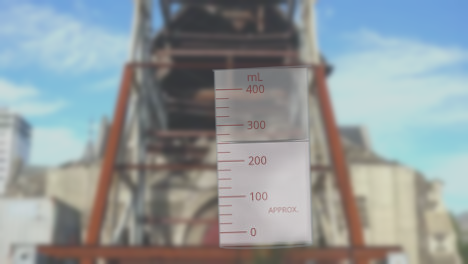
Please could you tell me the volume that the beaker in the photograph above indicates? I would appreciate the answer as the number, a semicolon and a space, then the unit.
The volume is 250; mL
